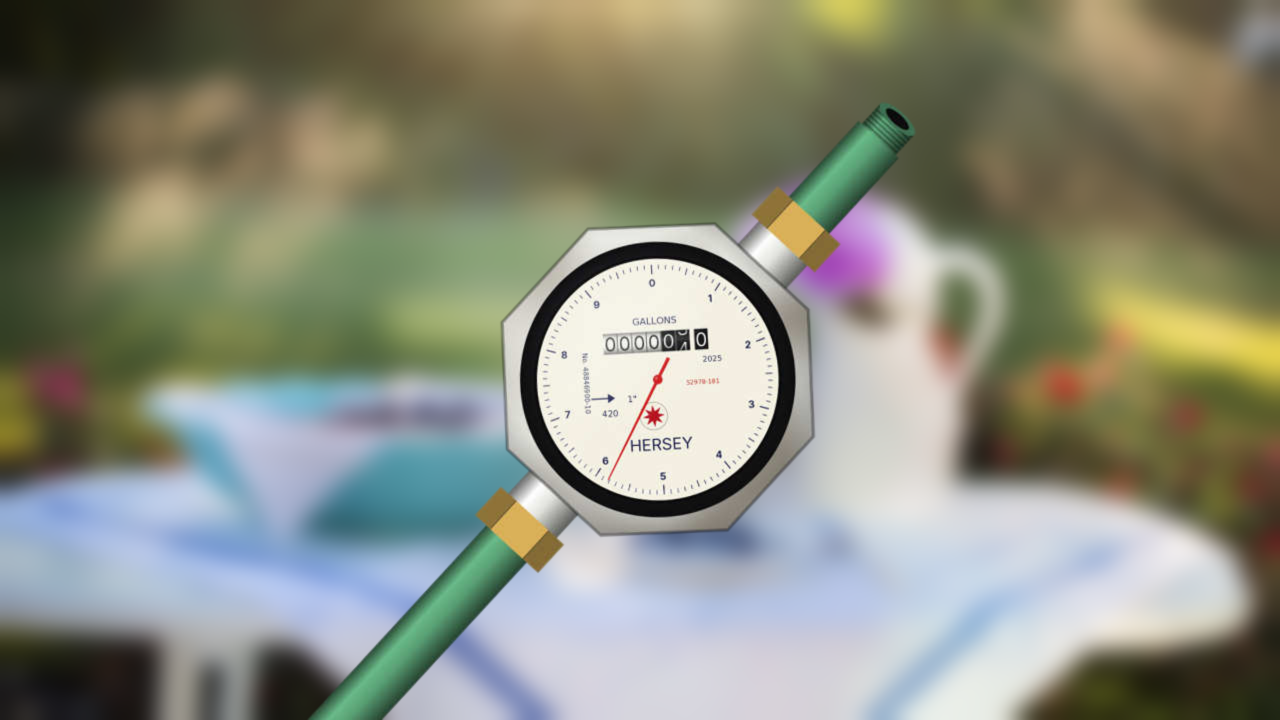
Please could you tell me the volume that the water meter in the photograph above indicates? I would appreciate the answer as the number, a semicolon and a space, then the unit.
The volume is 35.8; gal
